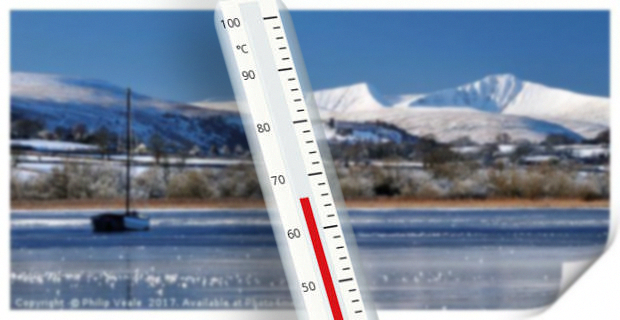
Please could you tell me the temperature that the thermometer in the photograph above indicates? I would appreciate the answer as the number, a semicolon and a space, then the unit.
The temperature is 66; °C
